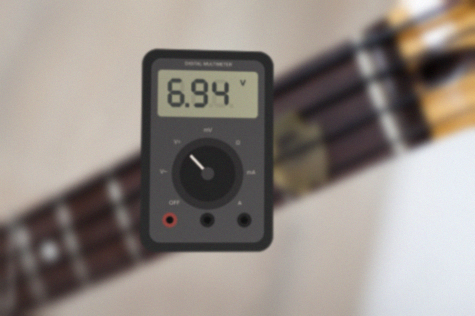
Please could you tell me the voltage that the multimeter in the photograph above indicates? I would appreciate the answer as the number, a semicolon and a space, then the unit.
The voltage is 6.94; V
